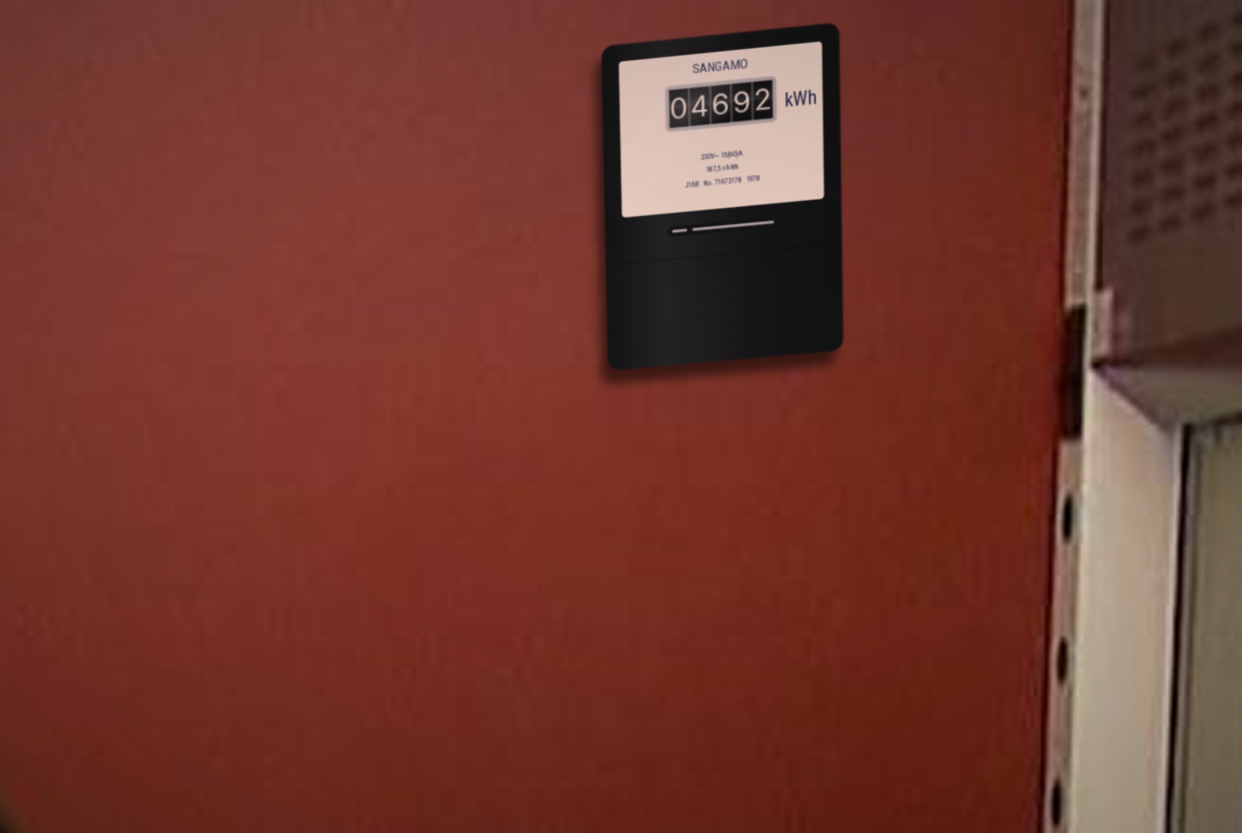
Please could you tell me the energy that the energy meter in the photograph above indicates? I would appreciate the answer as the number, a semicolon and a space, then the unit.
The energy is 4692; kWh
